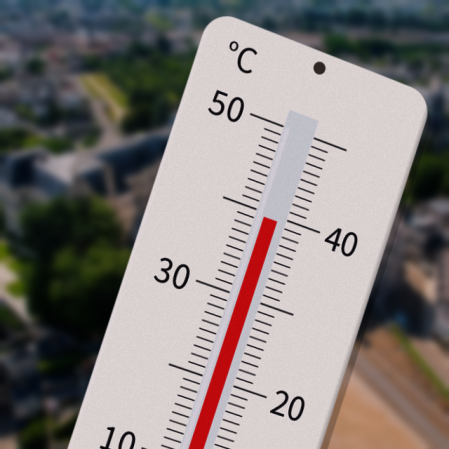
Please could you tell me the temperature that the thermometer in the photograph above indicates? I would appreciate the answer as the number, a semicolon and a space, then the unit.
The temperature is 39.5; °C
